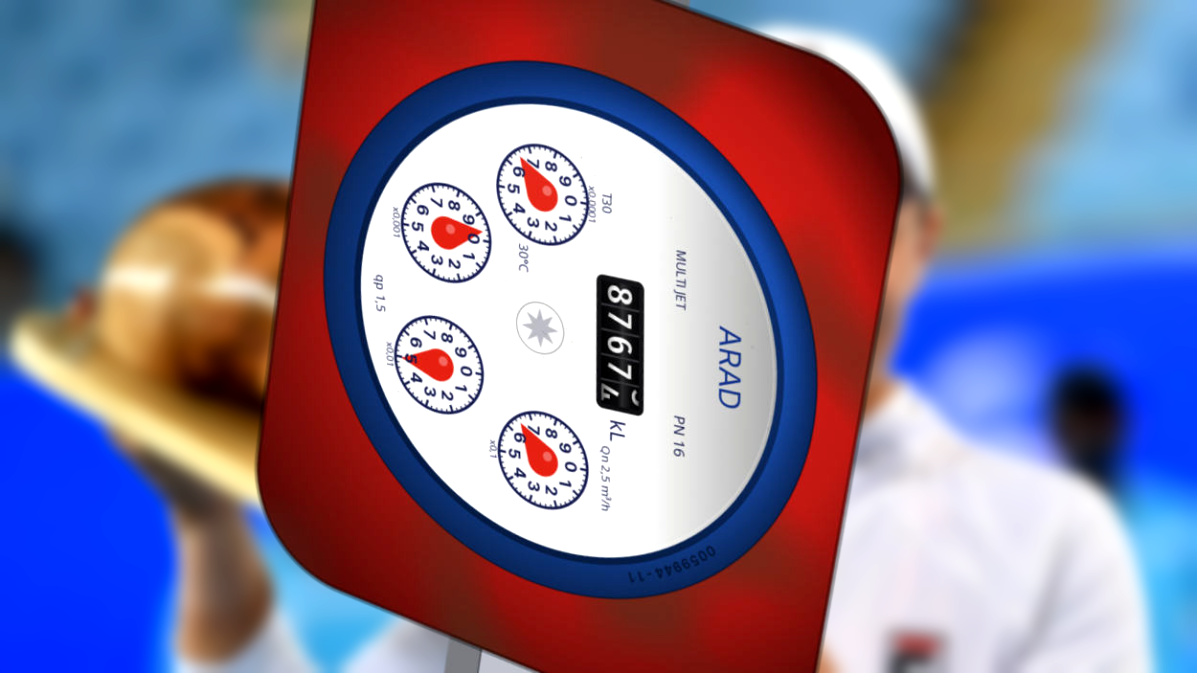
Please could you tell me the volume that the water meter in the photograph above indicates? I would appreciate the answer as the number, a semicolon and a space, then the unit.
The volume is 87673.6496; kL
